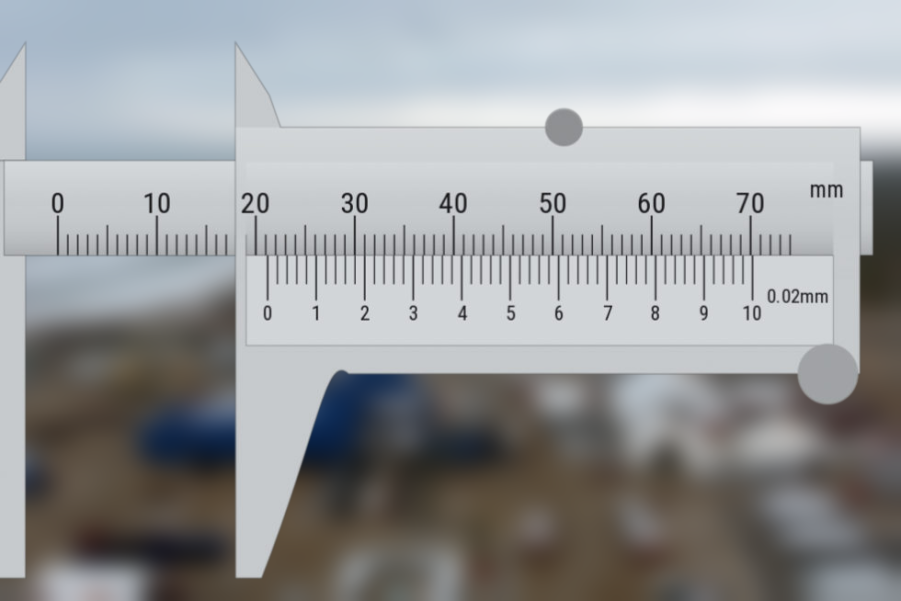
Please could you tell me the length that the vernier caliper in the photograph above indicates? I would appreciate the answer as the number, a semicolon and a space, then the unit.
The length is 21.2; mm
